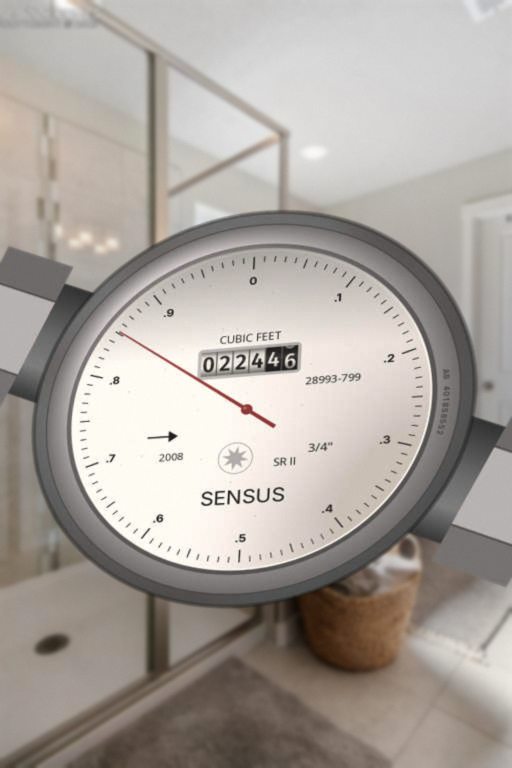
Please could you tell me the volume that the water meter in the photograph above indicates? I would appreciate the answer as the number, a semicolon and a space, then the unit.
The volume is 22445.85; ft³
